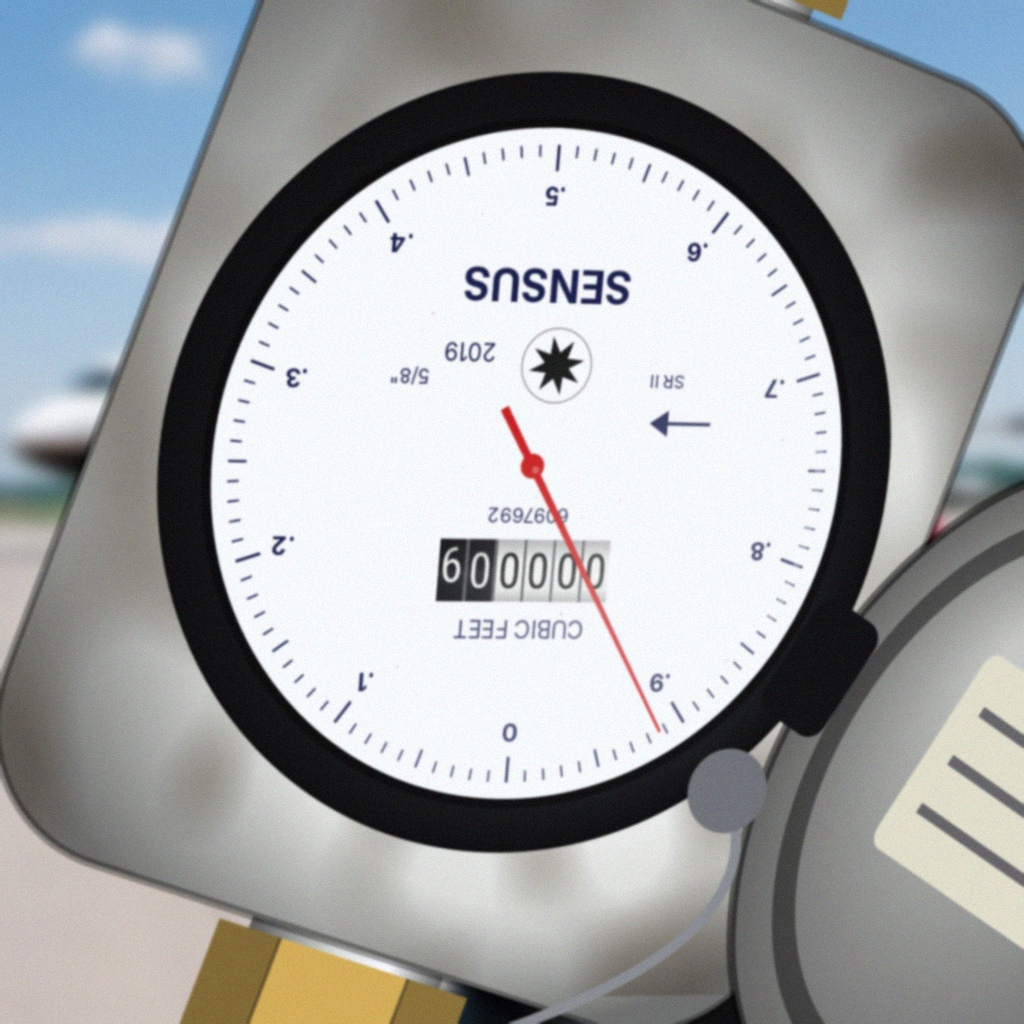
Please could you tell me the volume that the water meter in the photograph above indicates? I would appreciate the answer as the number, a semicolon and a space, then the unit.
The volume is 8.91; ft³
